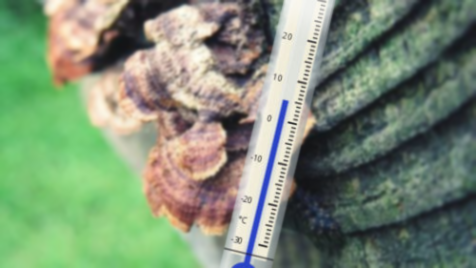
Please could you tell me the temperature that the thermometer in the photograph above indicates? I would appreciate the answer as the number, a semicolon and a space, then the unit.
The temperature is 5; °C
